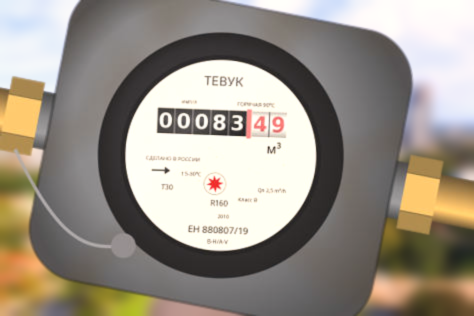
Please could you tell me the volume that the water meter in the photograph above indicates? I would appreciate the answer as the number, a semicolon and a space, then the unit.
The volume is 83.49; m³
